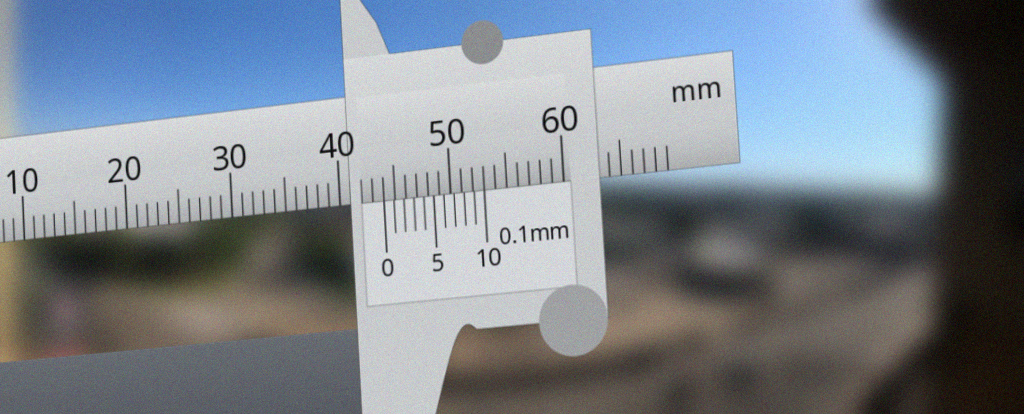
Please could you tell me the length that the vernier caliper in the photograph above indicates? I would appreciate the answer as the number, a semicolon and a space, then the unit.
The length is 44.0; mm
